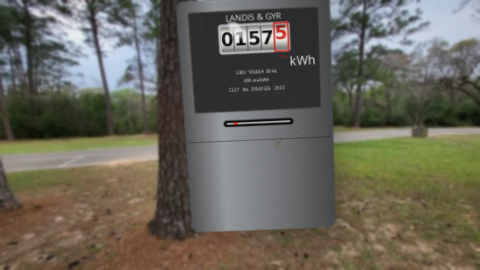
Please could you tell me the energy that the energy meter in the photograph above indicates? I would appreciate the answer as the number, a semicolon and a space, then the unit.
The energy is 157.5; kWh
